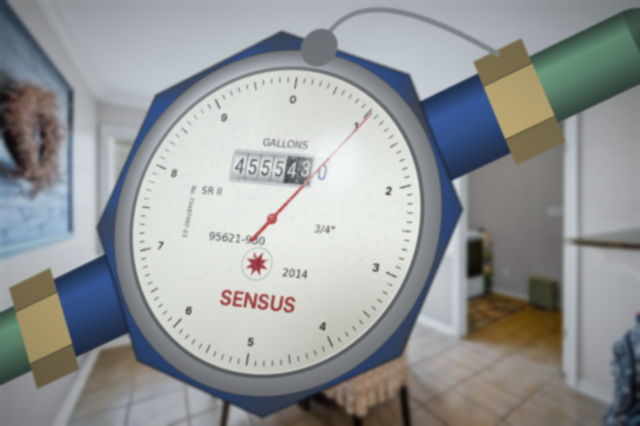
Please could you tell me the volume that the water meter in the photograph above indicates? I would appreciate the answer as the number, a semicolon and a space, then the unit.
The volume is 4555431.0; gal
